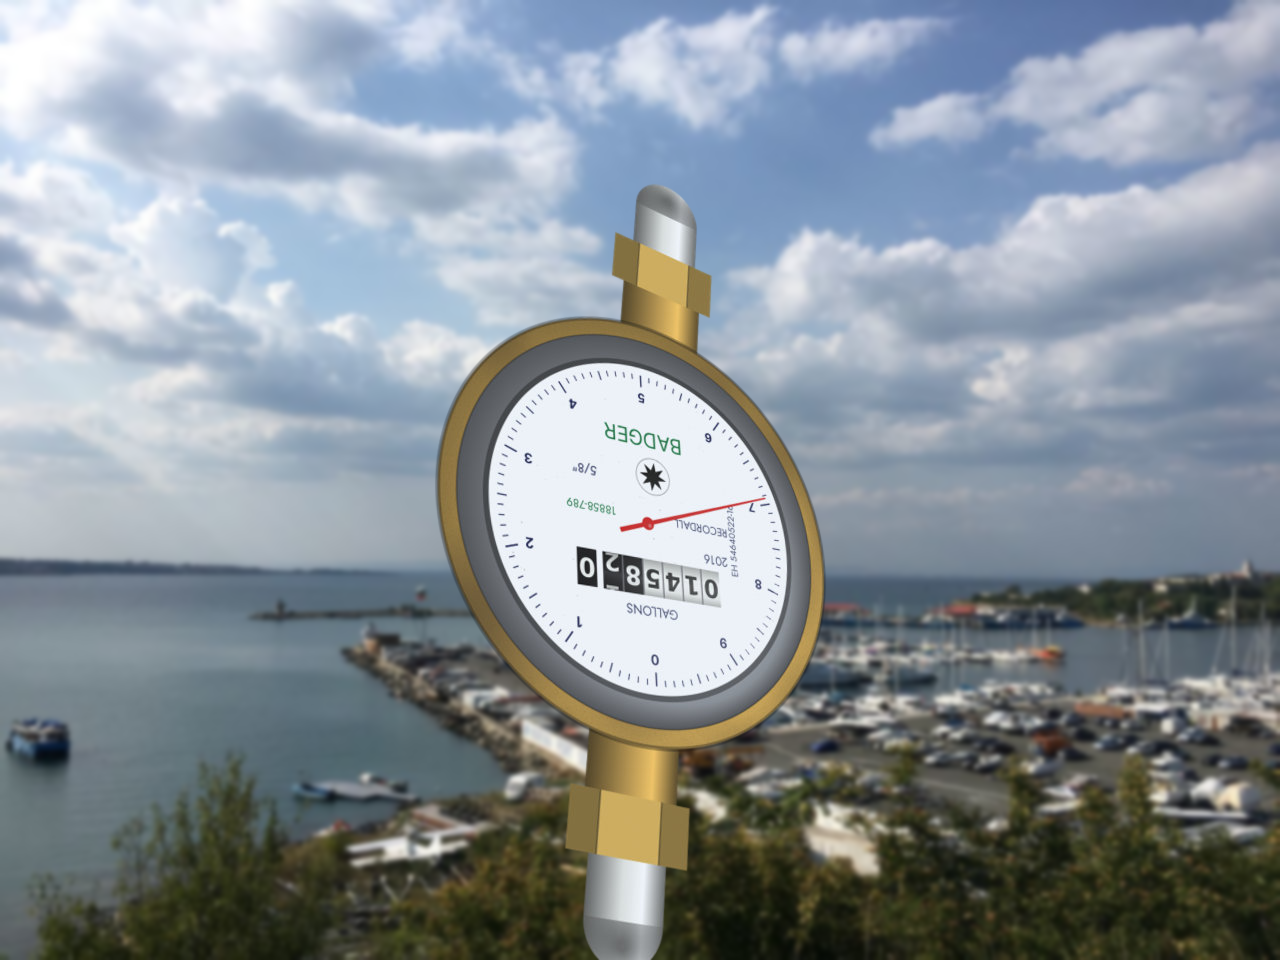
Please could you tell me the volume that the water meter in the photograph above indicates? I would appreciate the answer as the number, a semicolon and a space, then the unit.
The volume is 145816.9; gal
